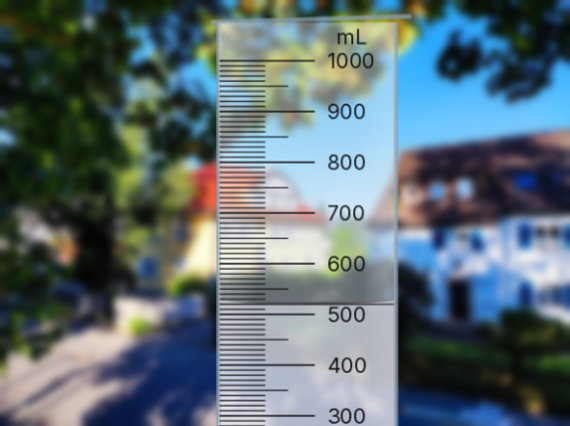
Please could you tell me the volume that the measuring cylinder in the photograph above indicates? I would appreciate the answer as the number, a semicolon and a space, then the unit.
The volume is 520; mL
